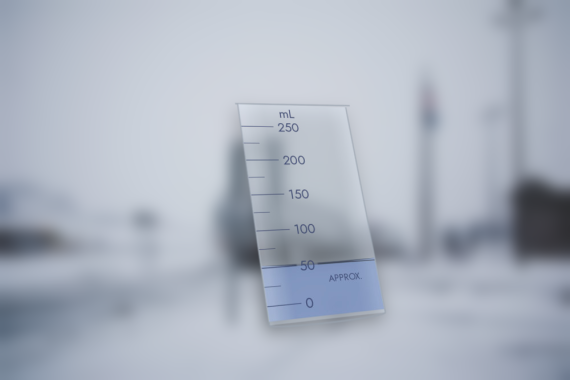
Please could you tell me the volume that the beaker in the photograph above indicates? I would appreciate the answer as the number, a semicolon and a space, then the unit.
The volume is 50; mL
